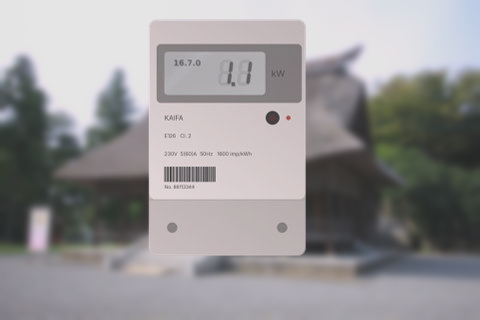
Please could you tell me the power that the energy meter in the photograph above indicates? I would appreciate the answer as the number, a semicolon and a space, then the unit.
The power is 1.1; kW
